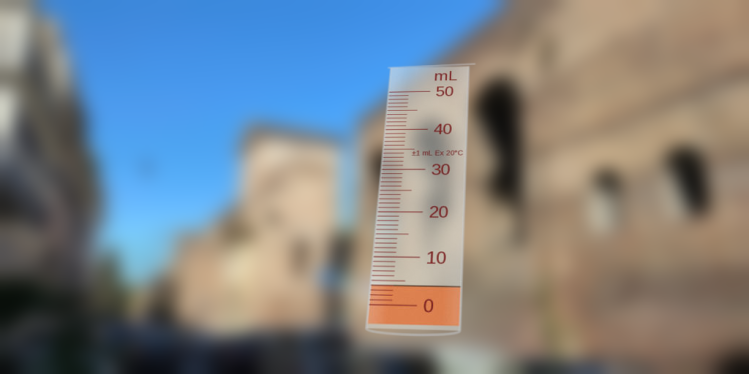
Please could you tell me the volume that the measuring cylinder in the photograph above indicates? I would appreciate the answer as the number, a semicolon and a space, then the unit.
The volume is 4; mL
